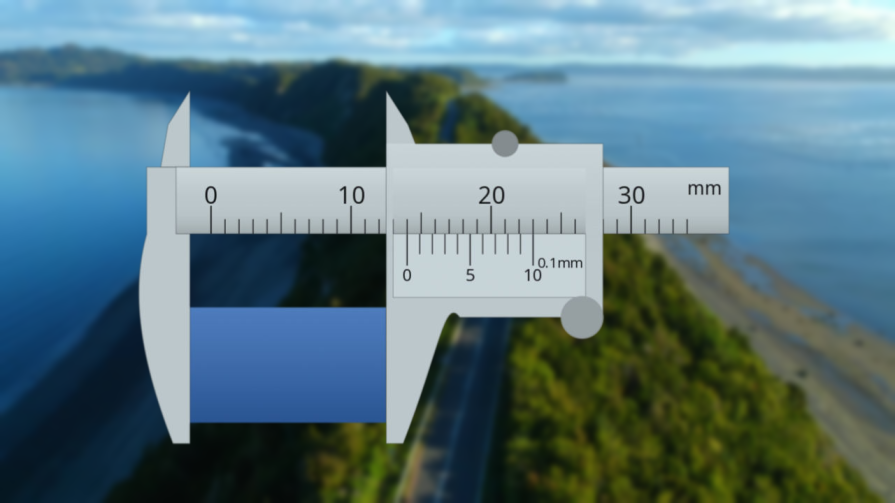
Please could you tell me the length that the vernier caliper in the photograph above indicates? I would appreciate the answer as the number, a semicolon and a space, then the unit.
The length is 14.0; mm
